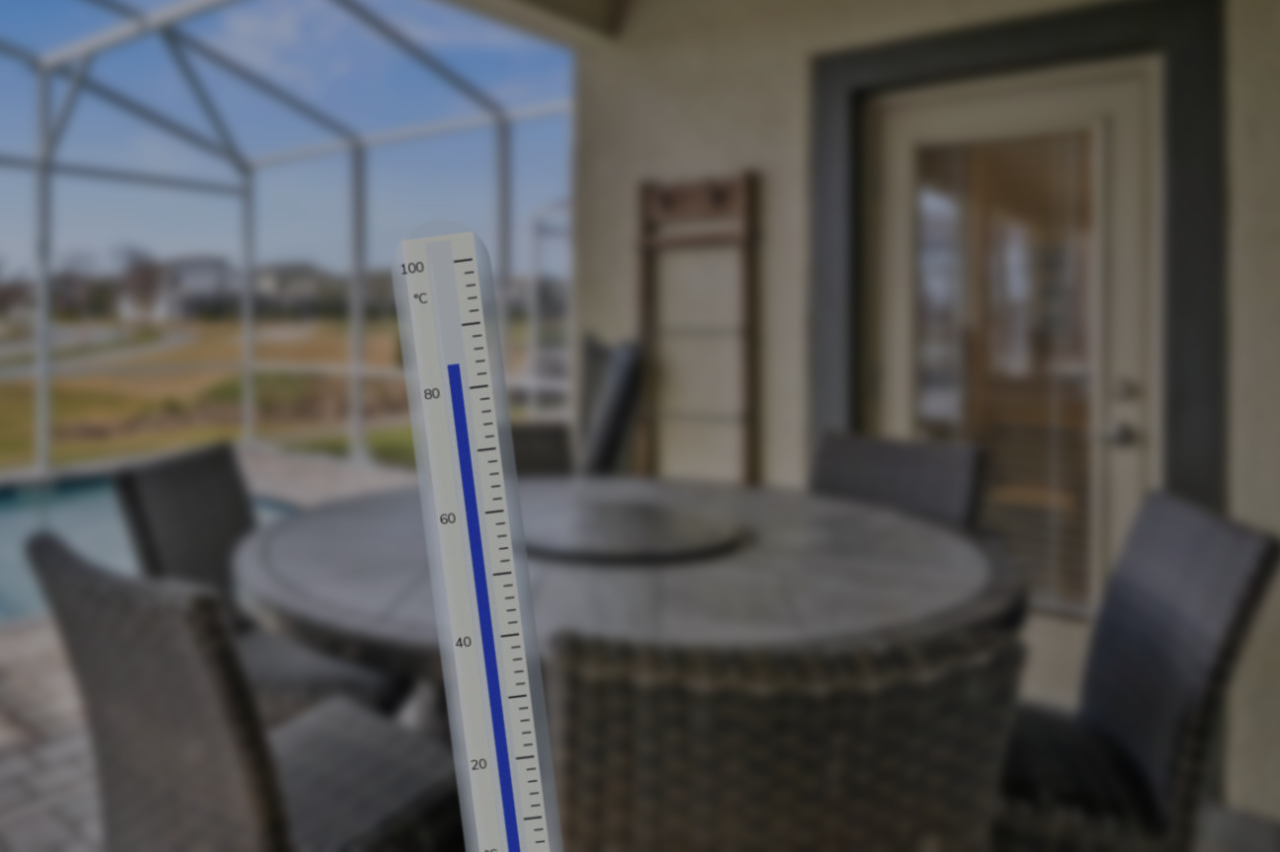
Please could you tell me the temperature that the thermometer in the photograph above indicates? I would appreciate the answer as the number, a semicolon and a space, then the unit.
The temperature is 84; °C
